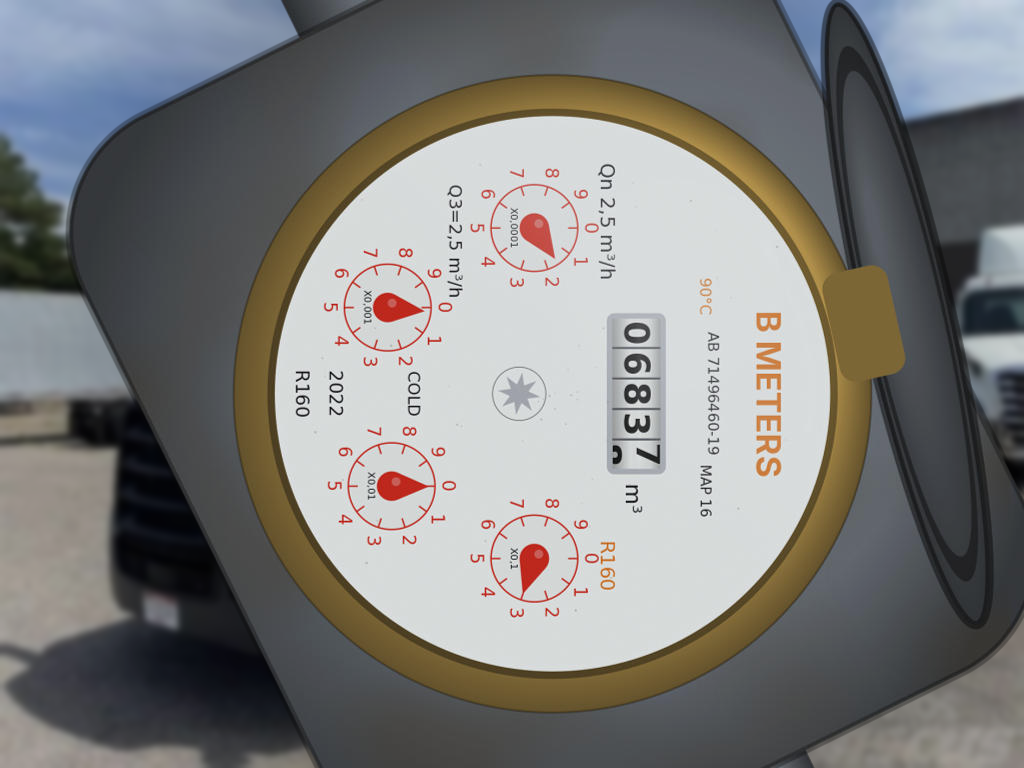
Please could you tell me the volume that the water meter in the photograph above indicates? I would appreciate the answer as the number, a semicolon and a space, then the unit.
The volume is 6837.3001; m³
